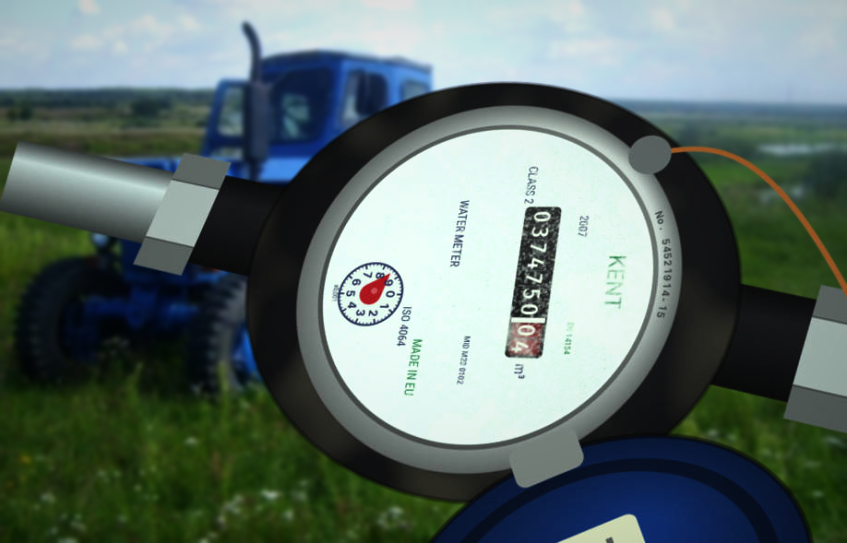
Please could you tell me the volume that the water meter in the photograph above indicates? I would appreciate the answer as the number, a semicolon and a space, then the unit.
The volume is 374750.038; m³
